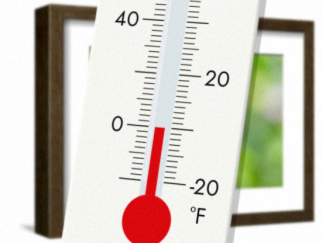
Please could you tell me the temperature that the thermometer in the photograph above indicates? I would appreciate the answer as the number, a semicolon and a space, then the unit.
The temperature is 0; °F
